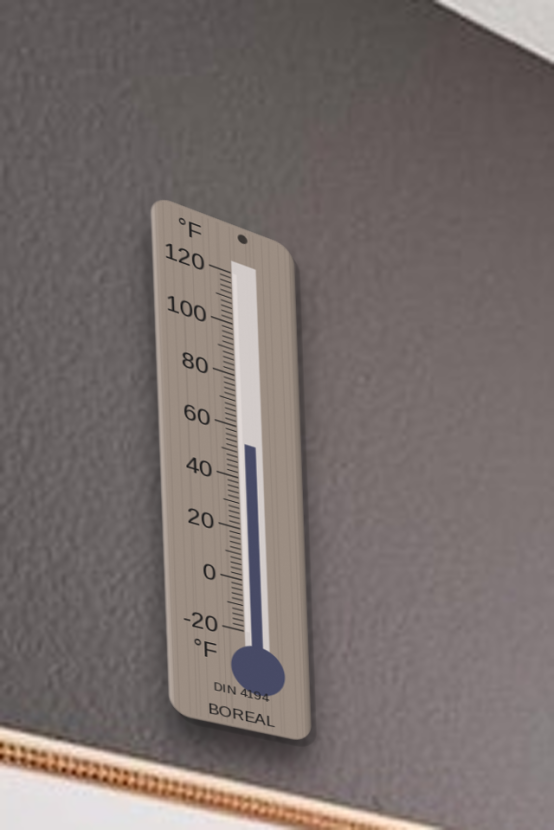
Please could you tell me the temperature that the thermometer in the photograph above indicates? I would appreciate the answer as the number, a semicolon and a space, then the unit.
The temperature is 54; °F
